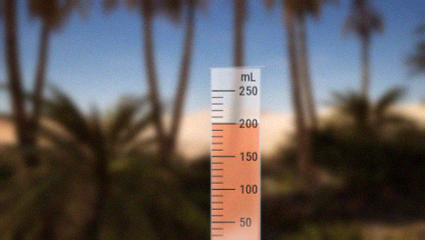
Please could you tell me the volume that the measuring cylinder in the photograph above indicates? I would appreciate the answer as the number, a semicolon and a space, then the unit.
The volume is 200; mL
